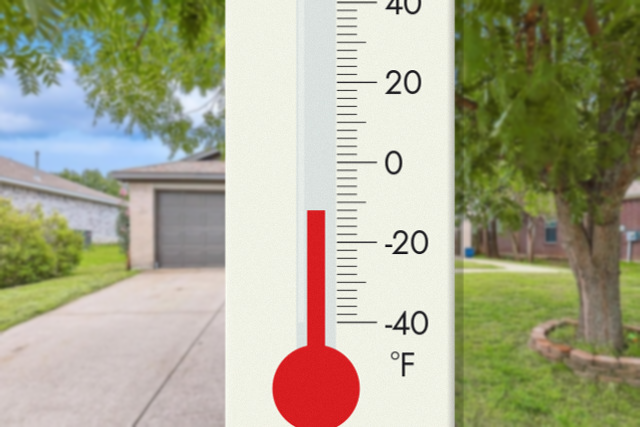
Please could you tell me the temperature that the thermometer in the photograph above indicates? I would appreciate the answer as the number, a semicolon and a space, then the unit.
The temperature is -12; °F
